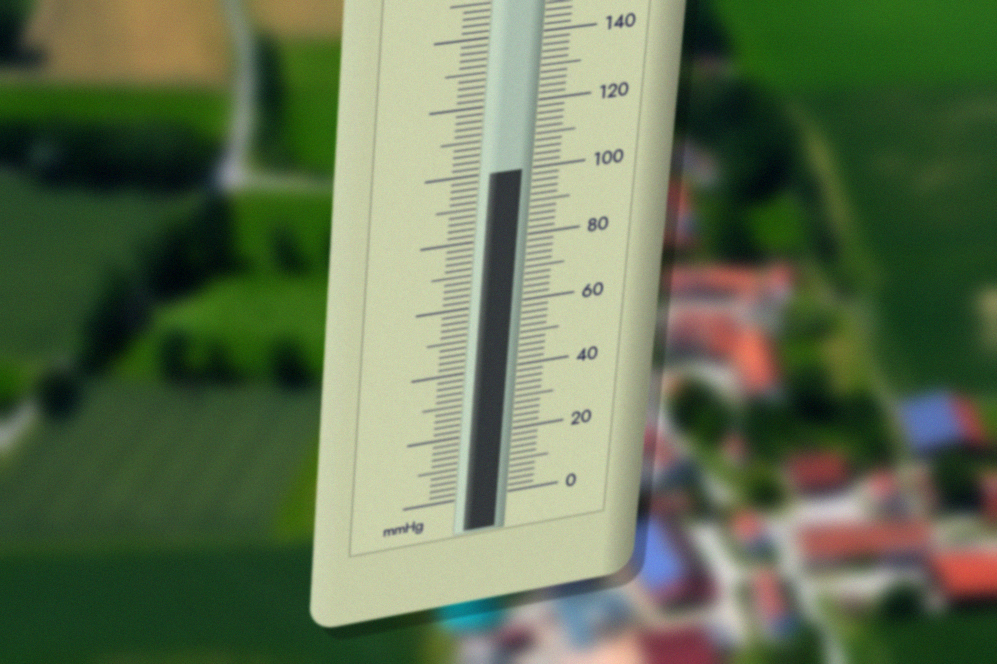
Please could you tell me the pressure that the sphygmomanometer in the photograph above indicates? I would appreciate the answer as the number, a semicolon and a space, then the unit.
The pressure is 100; mmHg
